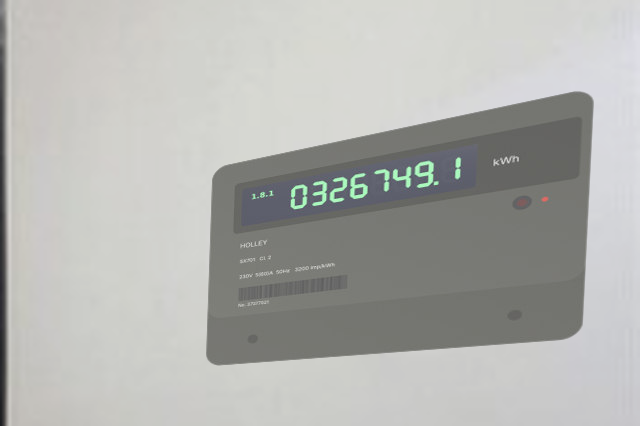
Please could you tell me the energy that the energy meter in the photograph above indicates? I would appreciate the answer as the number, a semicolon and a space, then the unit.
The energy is 326749.1; kWh
